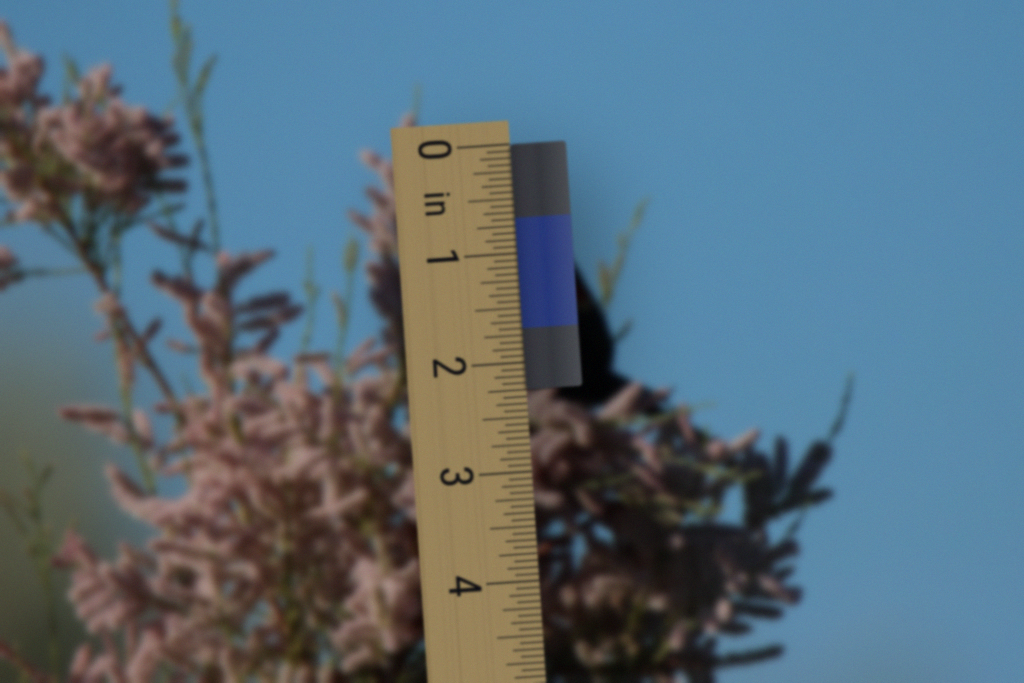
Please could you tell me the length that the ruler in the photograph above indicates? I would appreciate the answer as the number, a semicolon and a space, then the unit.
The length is 2.25; in
